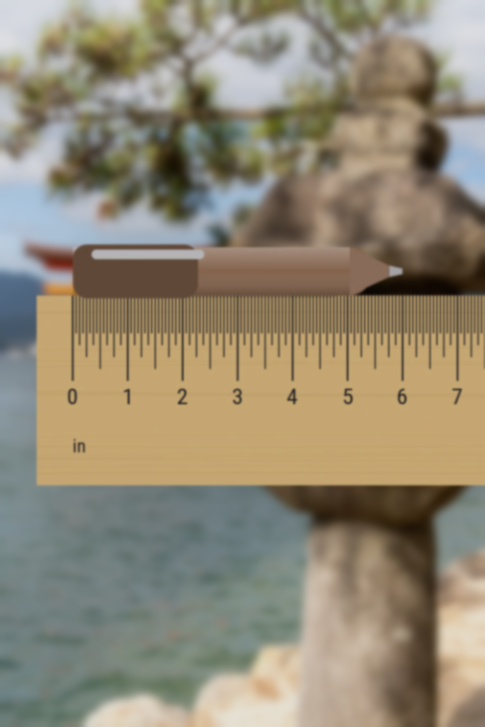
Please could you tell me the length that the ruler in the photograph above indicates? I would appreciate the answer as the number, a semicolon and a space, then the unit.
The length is 6; in
